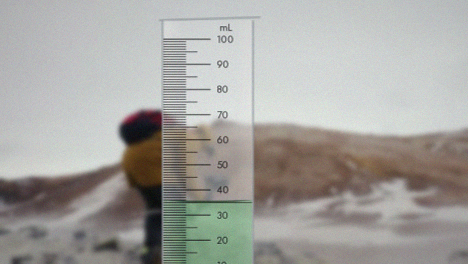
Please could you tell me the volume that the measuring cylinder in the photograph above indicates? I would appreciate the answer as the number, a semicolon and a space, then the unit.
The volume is 35; mL
